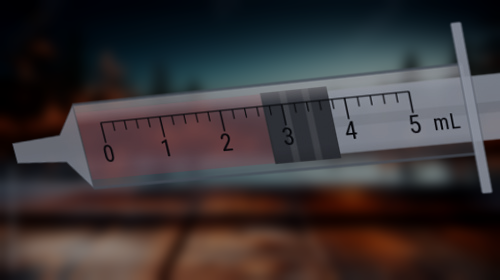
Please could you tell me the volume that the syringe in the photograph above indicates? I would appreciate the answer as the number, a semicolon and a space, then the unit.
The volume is 2.7; mL
